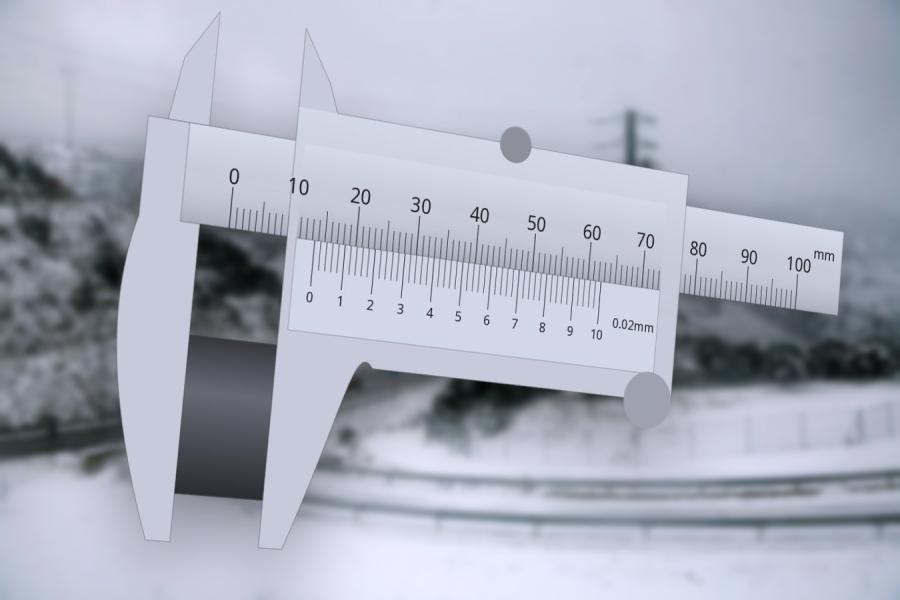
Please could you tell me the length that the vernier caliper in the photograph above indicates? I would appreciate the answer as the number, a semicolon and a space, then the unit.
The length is 13.4; mm
